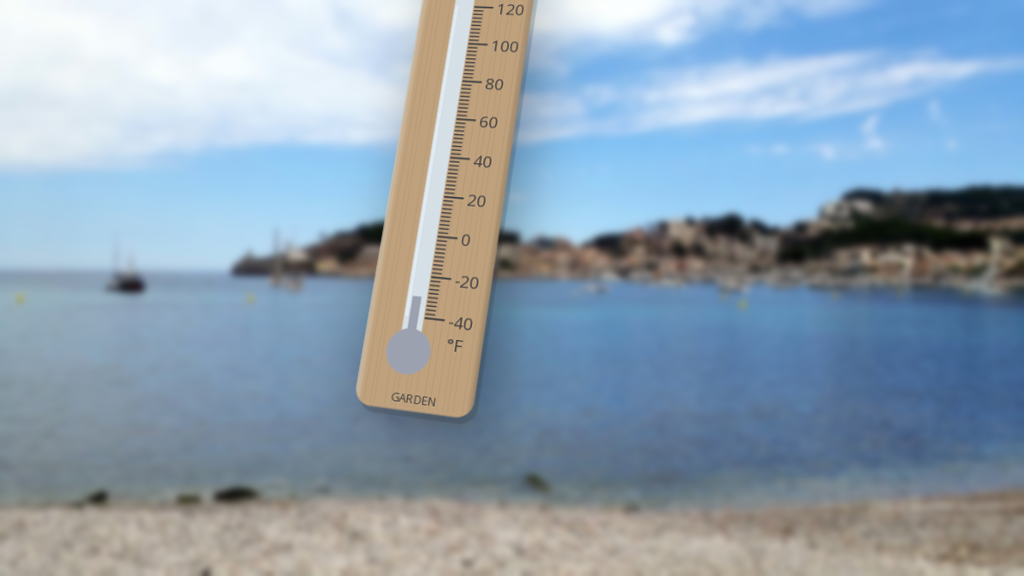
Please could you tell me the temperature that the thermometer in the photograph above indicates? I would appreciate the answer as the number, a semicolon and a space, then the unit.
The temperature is -30; °F
